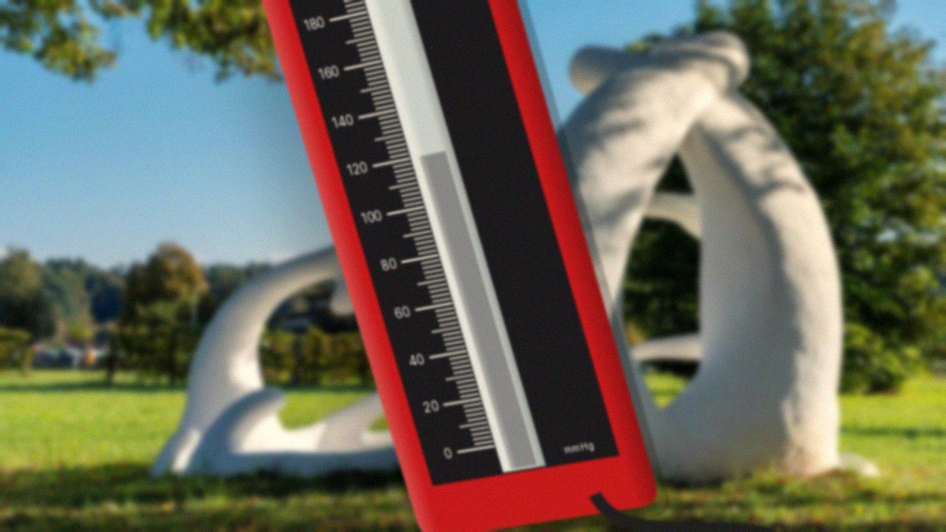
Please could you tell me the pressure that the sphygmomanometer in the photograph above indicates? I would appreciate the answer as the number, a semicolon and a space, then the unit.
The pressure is 120; mmHg
